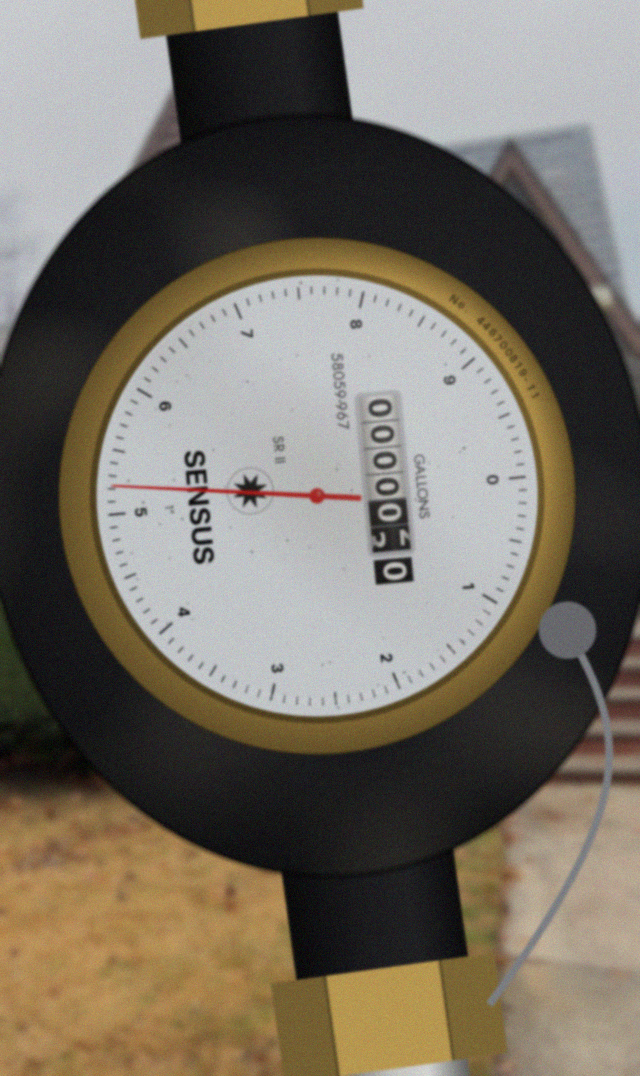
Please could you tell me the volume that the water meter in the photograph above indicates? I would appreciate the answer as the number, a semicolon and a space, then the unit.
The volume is 25.2; gal
